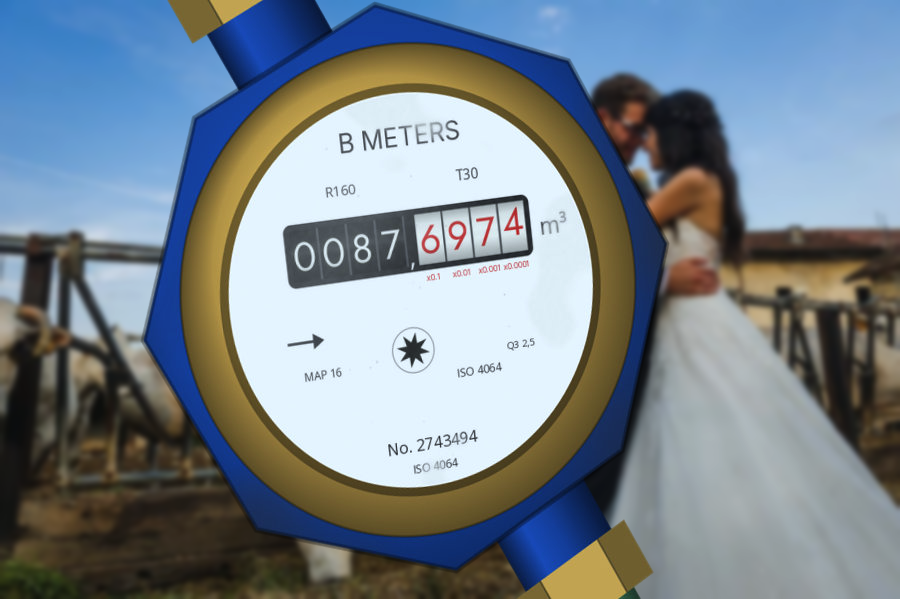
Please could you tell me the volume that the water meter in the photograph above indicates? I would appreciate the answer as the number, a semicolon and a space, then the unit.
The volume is 87.6974; m³
